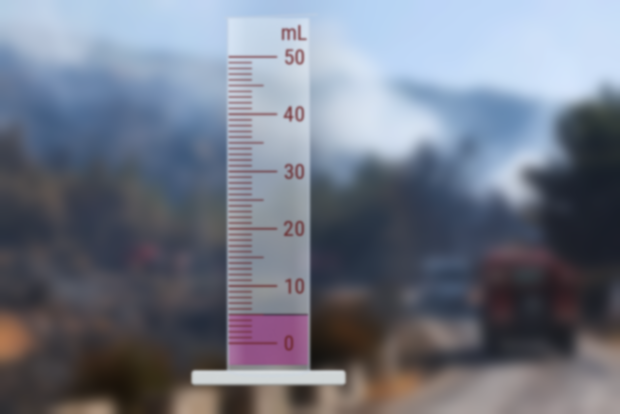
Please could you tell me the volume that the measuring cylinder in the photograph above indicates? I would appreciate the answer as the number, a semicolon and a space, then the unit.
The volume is 5; mL
